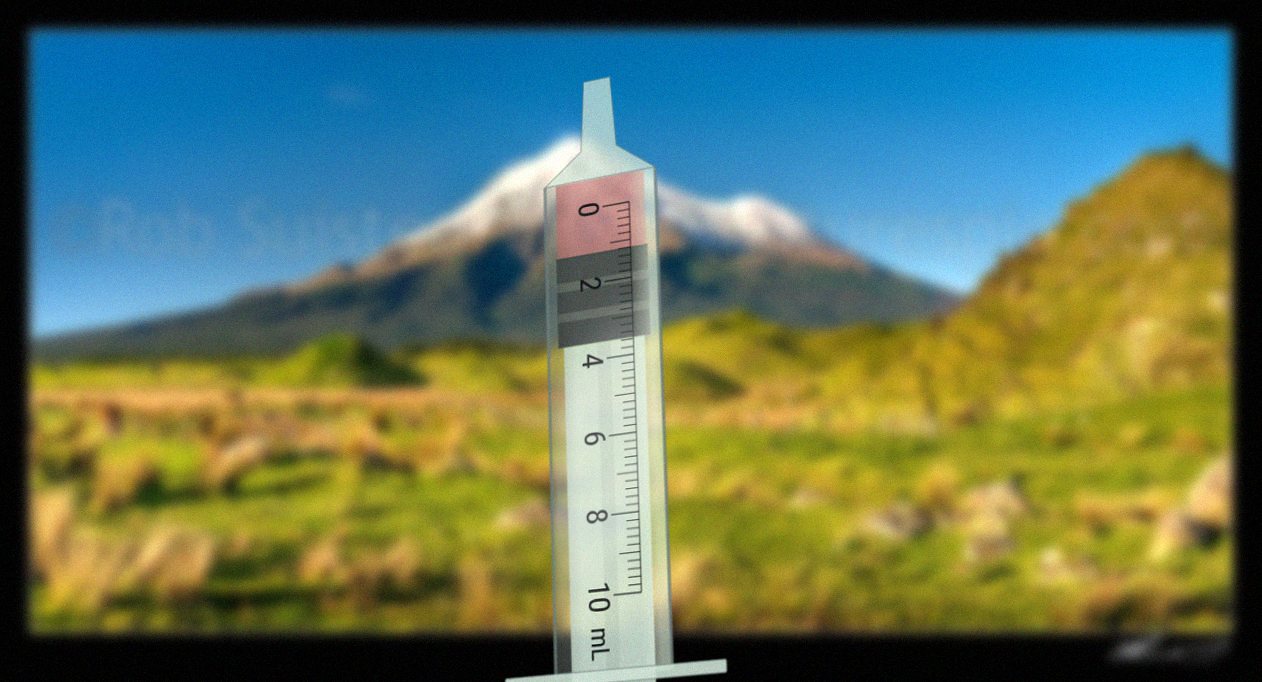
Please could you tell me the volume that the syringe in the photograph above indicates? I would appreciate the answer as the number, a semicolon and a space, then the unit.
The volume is 1.2; mL
